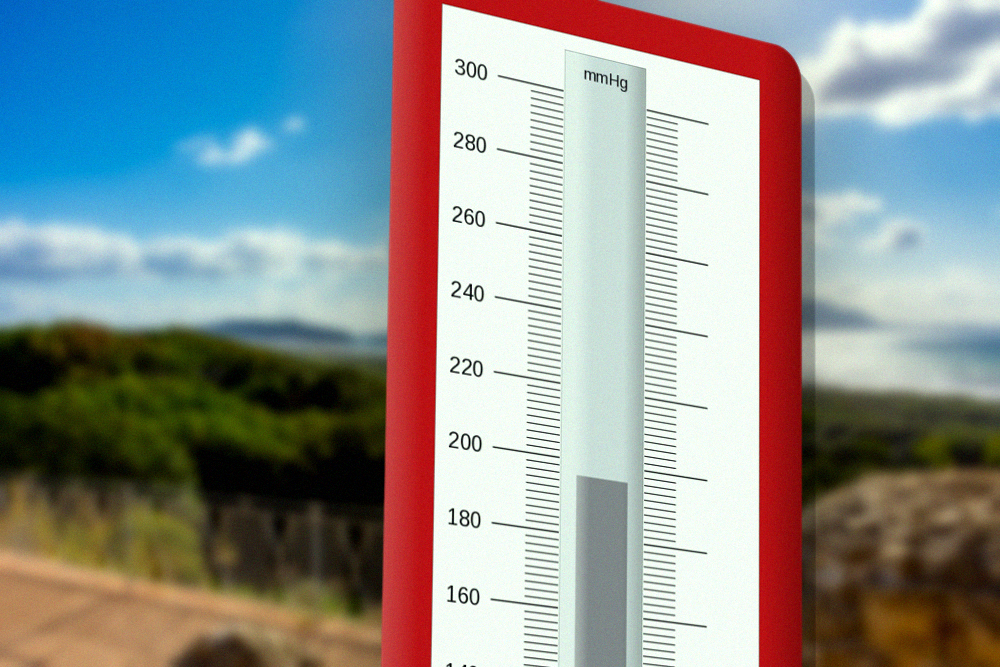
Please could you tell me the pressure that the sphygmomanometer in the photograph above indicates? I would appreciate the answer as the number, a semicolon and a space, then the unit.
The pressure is 196; mmHg
